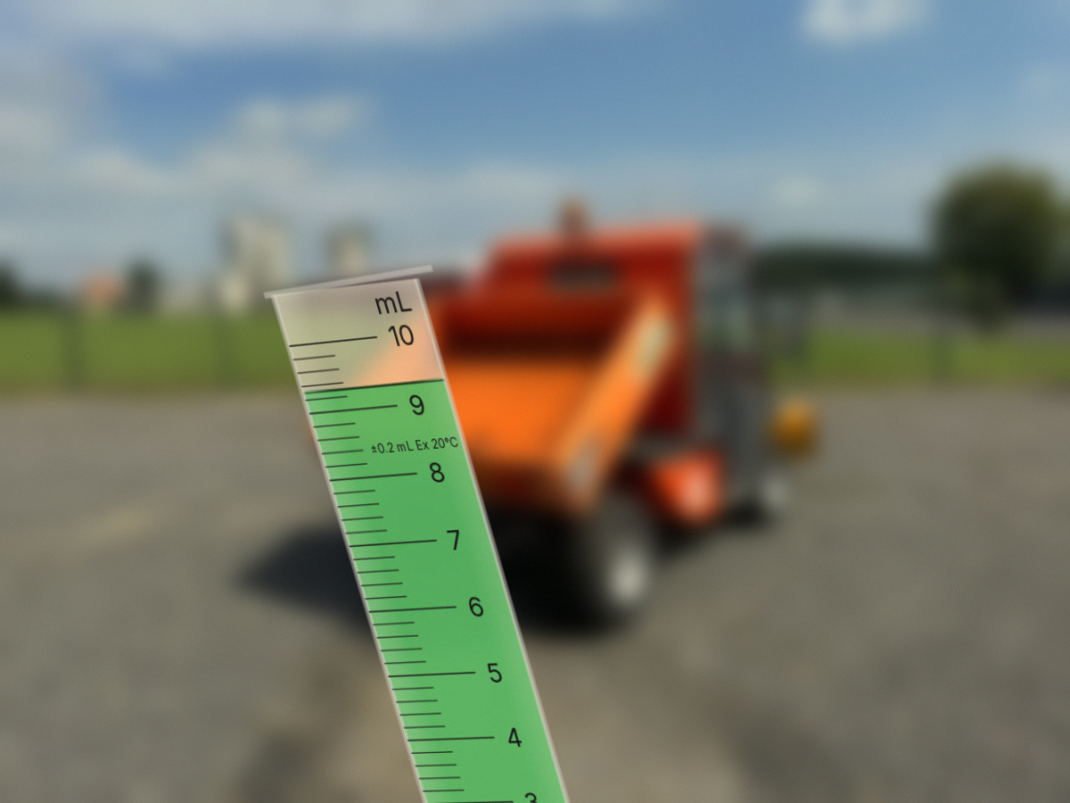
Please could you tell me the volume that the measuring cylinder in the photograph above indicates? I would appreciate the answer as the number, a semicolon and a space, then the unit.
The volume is 9.3; mL
